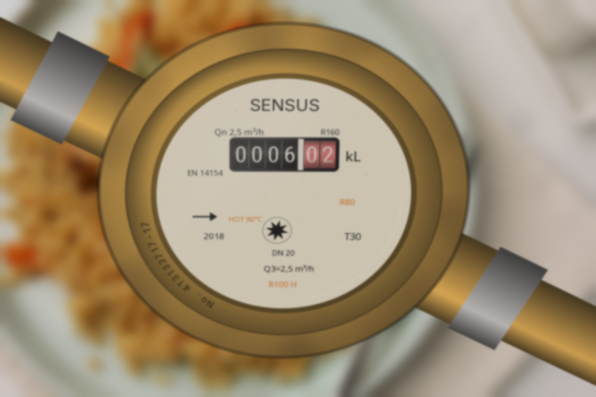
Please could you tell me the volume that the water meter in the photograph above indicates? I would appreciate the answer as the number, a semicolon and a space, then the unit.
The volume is 6.02; kL
